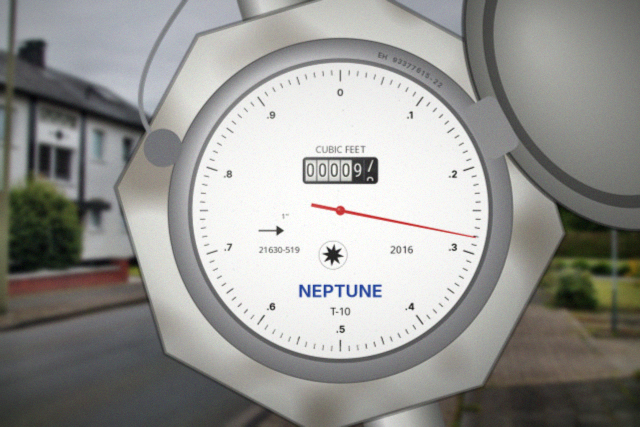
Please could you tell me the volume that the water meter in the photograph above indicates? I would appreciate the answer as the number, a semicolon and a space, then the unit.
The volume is 97.28; ft³
